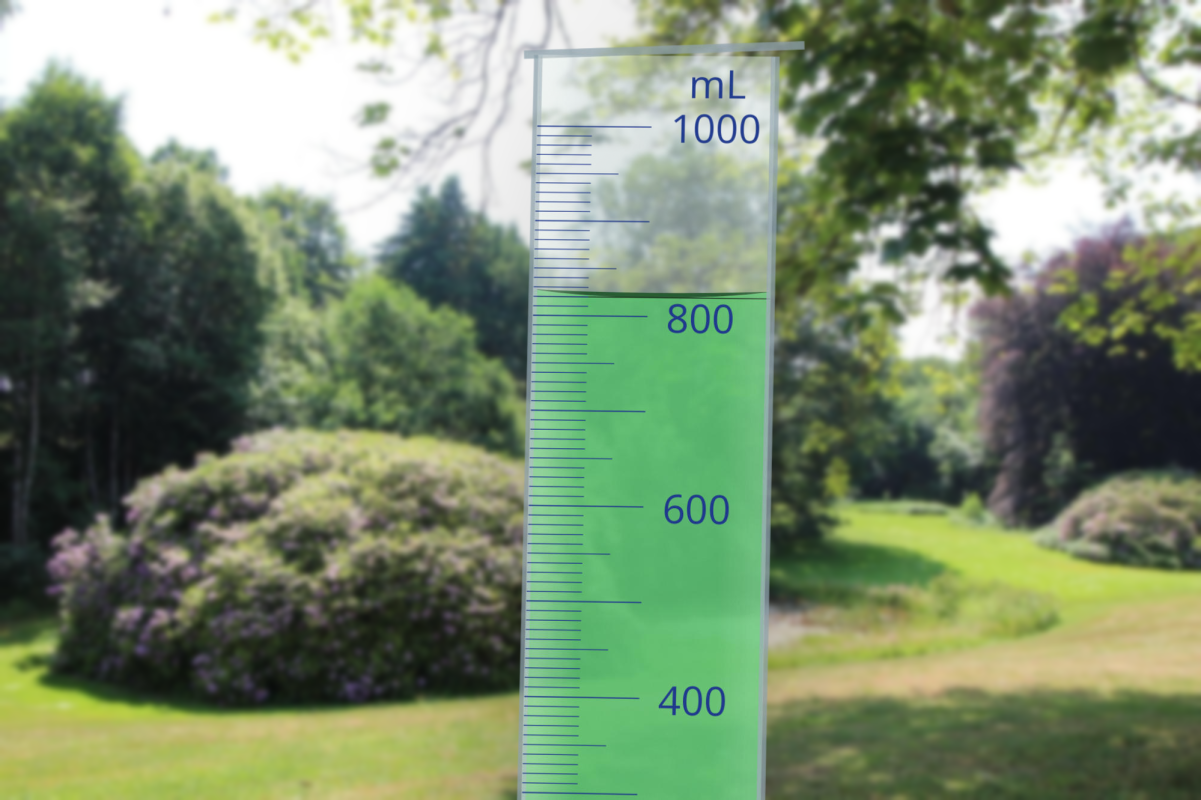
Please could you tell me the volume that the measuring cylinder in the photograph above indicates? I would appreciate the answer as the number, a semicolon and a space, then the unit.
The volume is 820; mL
